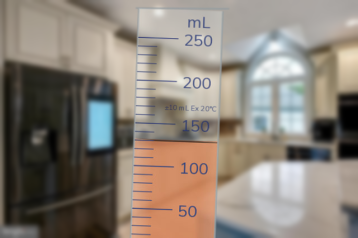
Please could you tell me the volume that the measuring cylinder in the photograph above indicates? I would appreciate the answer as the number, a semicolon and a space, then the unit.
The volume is 130; mL
